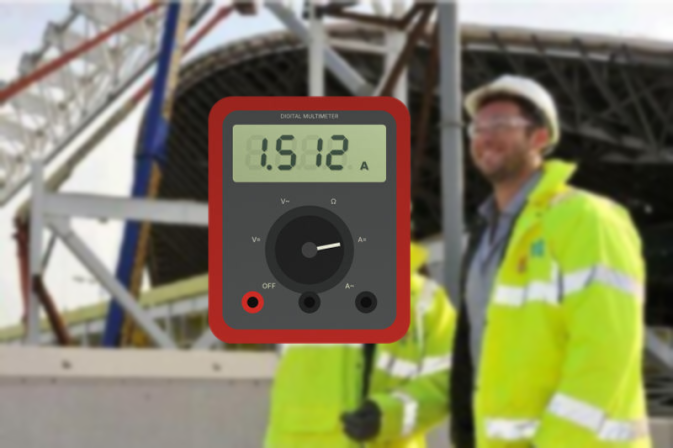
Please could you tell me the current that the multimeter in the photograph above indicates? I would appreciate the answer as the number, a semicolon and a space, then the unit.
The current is 1.512; A
